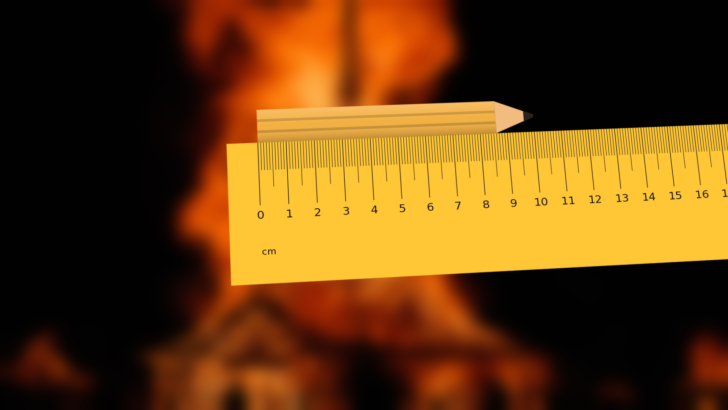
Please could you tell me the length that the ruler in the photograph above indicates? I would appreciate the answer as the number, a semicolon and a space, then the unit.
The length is 10; cm
